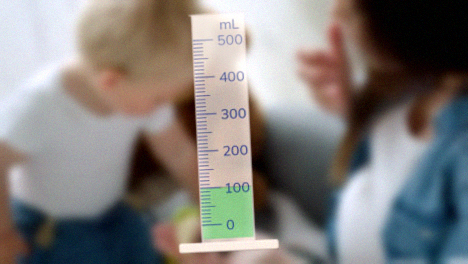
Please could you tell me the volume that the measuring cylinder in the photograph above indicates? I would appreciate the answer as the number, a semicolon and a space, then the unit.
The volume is 100; mL
